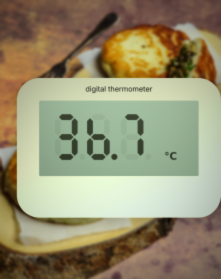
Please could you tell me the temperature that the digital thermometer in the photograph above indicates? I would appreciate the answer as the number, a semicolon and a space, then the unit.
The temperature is 36.7; °C
